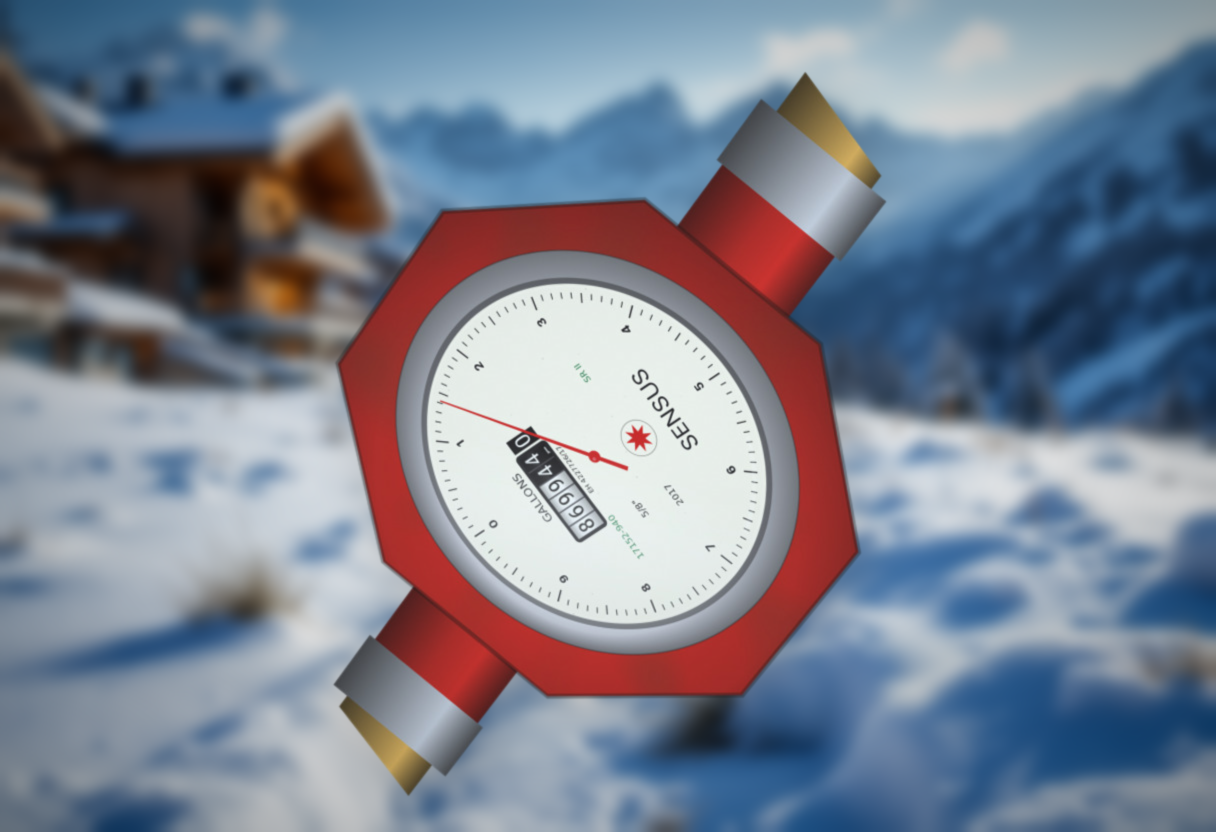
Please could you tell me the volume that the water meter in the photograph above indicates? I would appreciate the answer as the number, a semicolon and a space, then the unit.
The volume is 8699441.4; gal
